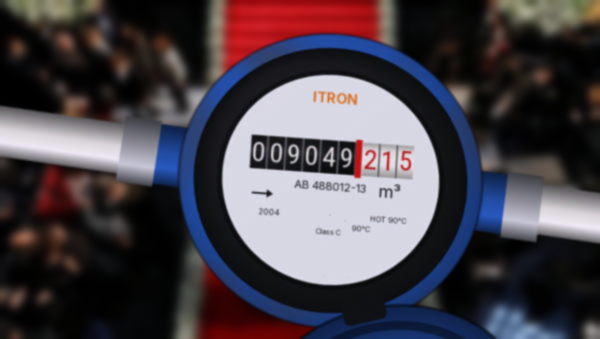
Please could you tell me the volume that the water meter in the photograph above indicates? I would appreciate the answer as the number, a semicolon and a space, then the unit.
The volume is 9049.215; m³
